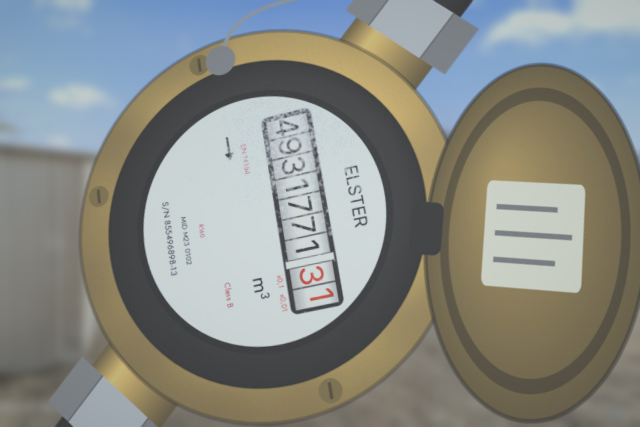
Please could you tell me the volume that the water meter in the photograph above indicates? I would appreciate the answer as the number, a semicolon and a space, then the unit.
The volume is 4931771.31; m³
